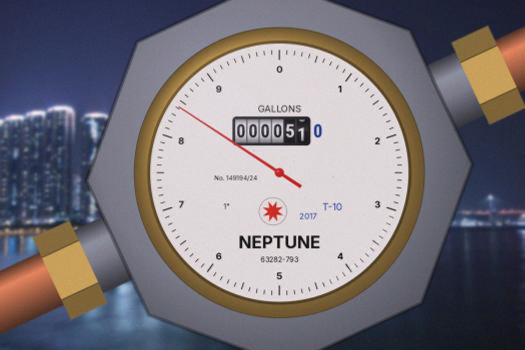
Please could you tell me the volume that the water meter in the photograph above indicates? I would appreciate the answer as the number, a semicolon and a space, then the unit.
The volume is 508.4; gal
